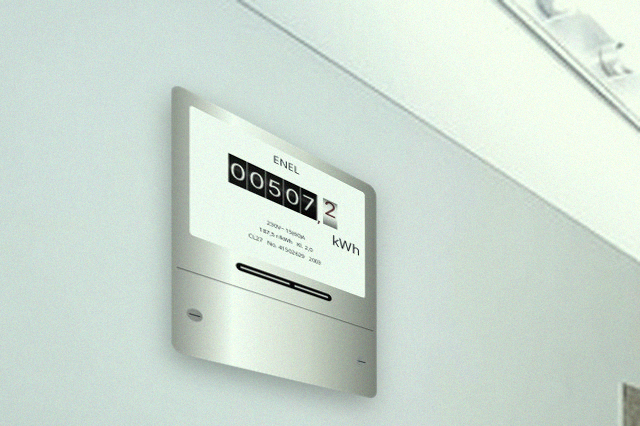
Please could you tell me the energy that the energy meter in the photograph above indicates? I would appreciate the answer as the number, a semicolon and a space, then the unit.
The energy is 507.2; kWh
